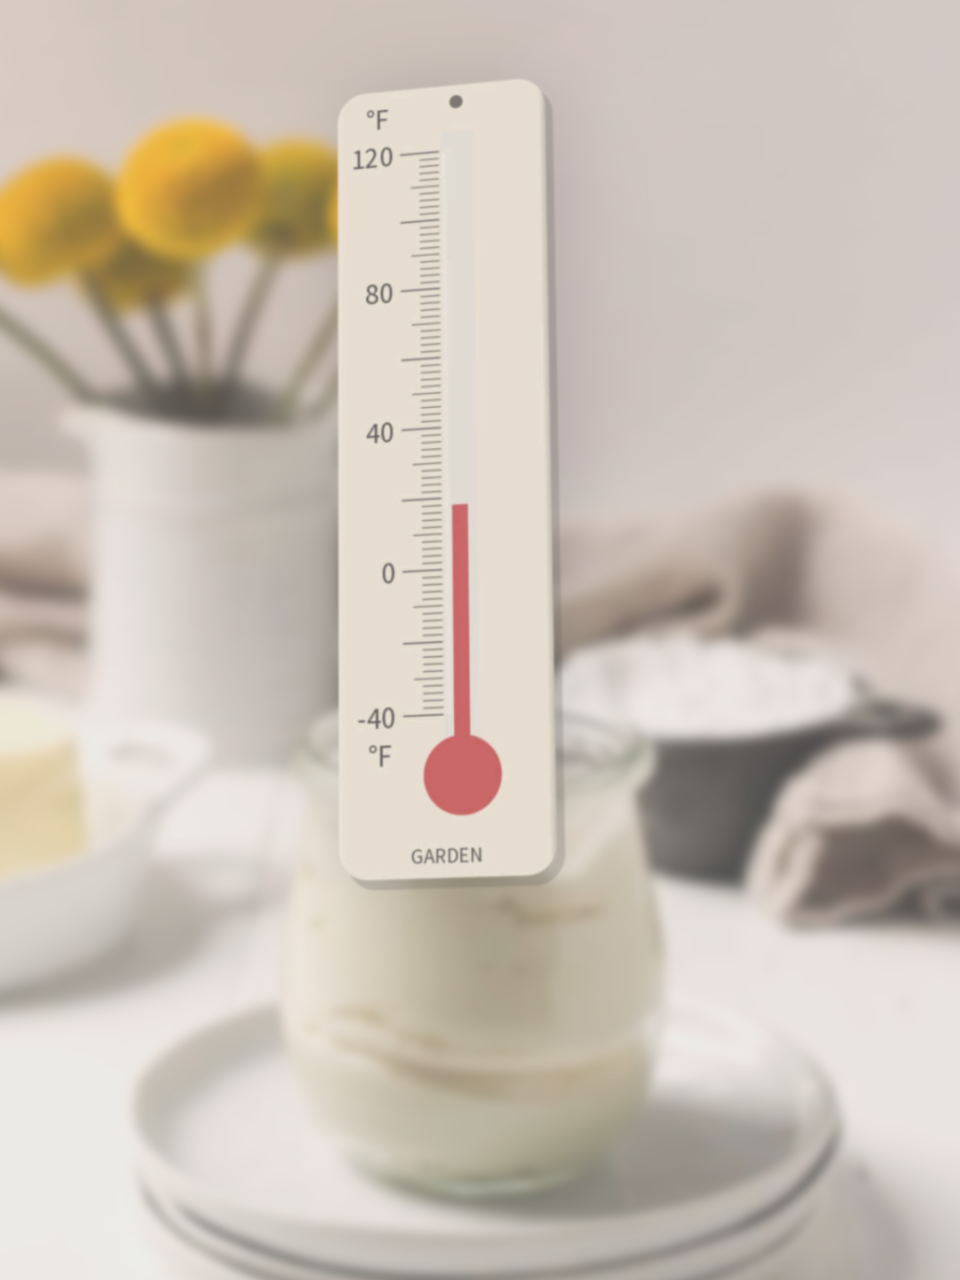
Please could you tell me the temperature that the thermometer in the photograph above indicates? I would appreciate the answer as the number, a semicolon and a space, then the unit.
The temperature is 18; °F
